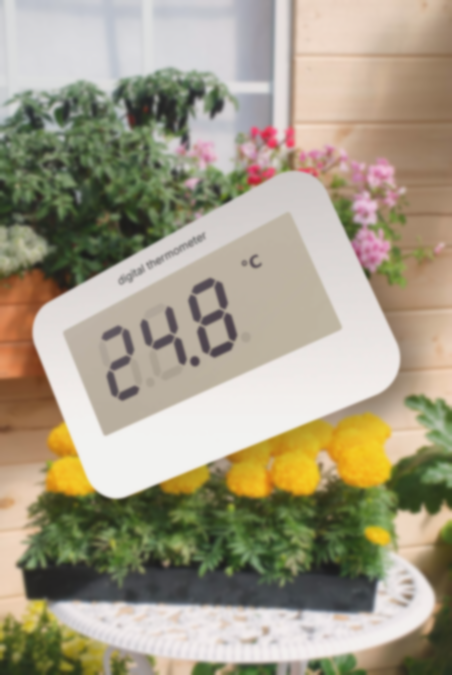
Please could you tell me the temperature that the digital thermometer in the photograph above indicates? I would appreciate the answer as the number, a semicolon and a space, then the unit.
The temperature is 24.8; °C
